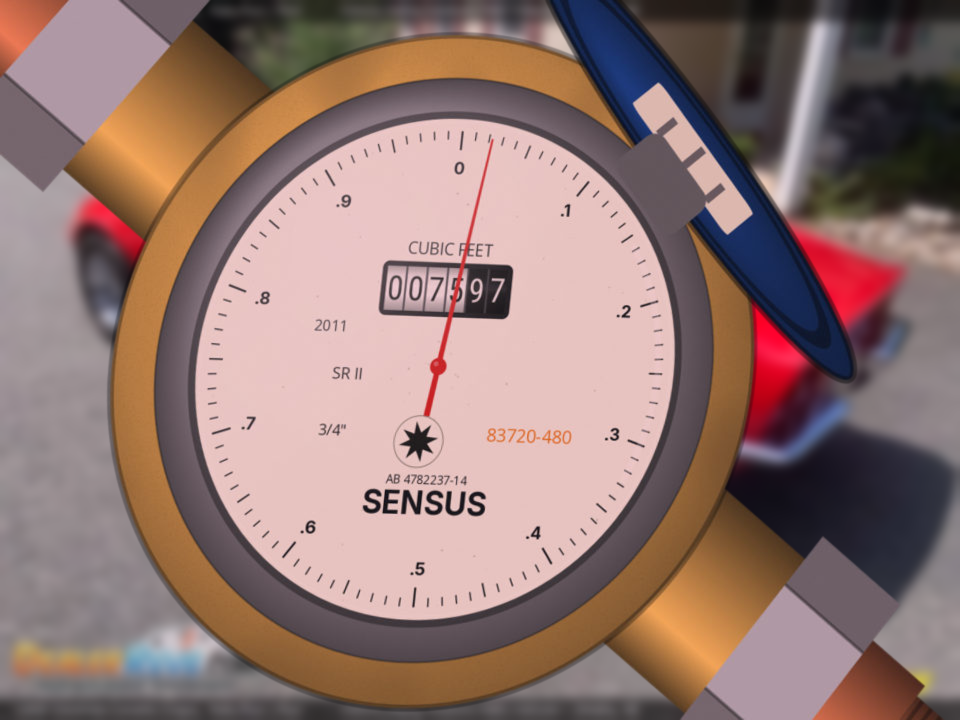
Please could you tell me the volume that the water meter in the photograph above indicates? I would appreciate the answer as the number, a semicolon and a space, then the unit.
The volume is 7597.02; ft³
